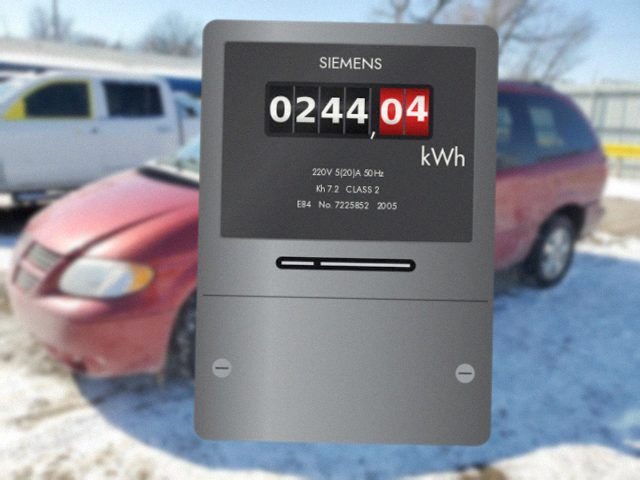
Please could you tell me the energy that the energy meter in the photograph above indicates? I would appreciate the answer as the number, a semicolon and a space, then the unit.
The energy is 244.04; kWh
